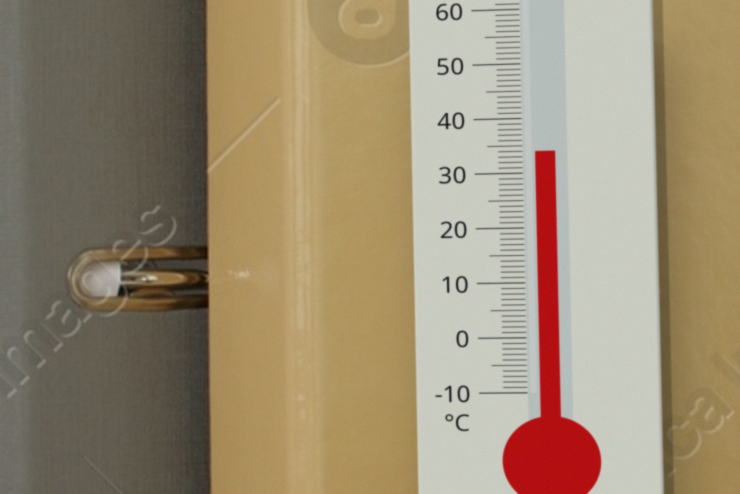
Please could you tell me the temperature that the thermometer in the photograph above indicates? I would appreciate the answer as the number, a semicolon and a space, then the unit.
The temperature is 34; °C
